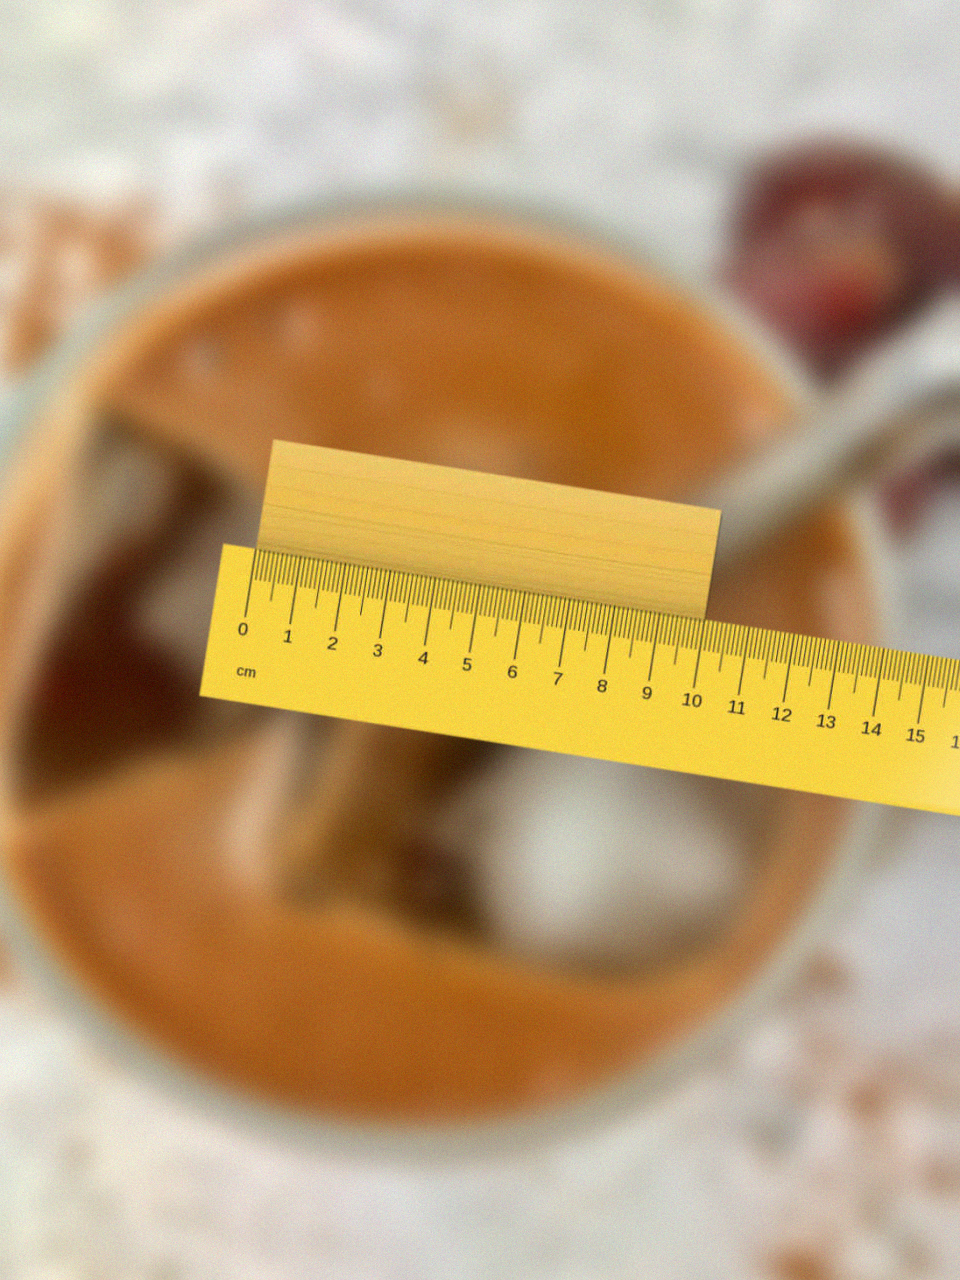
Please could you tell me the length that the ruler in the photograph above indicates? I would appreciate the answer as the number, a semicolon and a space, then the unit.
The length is 10; cm
